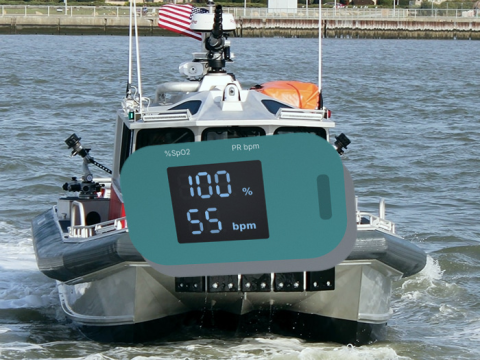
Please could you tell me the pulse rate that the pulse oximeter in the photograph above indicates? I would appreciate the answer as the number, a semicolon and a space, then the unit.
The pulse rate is 55; bpm
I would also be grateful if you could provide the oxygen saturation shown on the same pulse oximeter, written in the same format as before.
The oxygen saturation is 100; %
